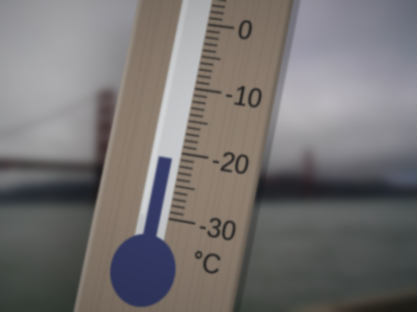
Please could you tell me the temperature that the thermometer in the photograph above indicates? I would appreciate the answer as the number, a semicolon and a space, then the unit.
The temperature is -21; °C
